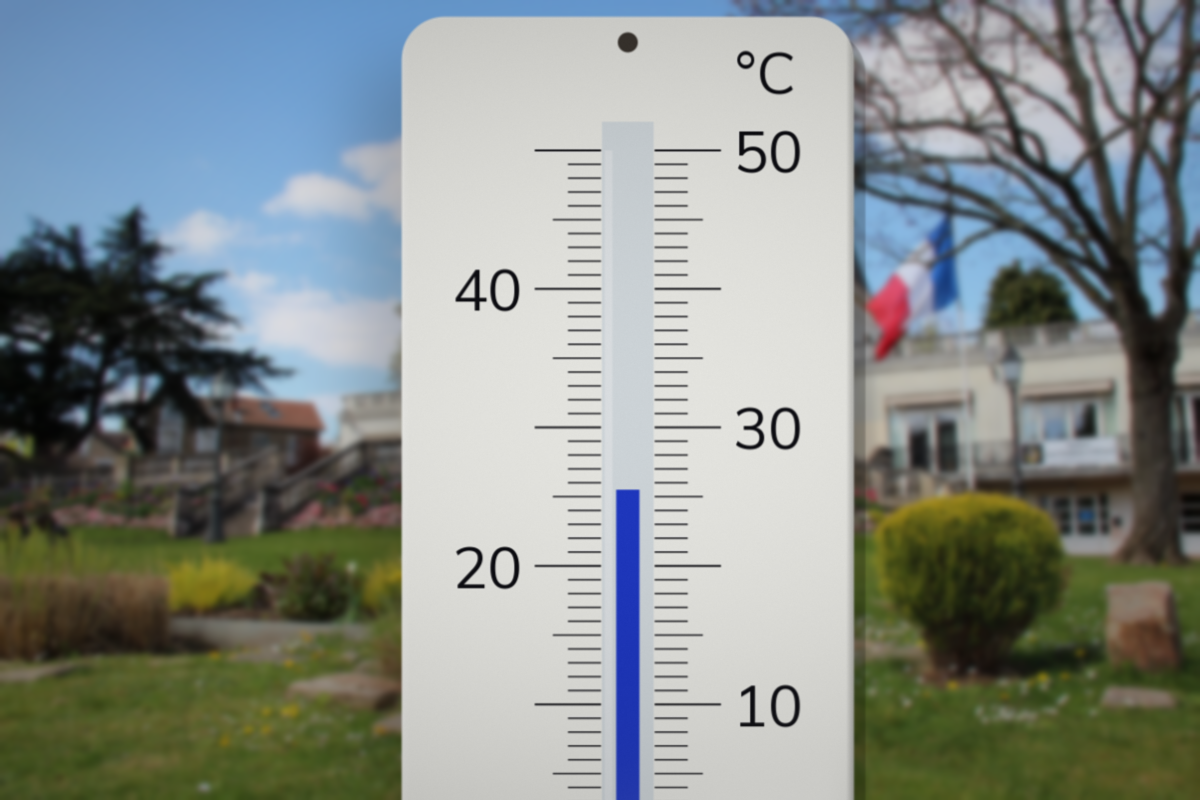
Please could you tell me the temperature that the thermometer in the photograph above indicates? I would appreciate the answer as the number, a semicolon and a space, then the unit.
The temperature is 25.5; °C
